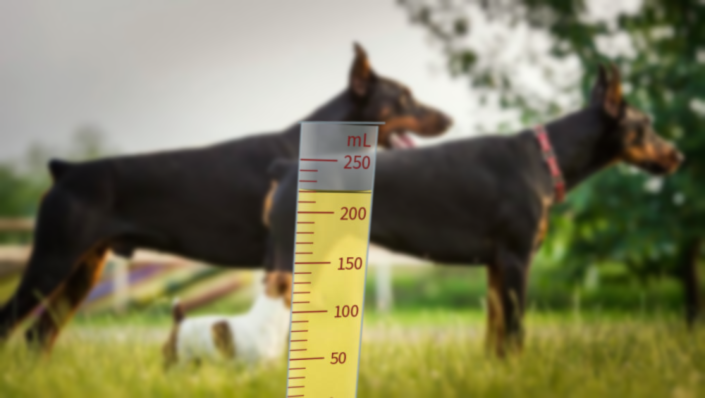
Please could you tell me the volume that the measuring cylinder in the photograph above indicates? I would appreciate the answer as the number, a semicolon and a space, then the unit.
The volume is 220; mL
